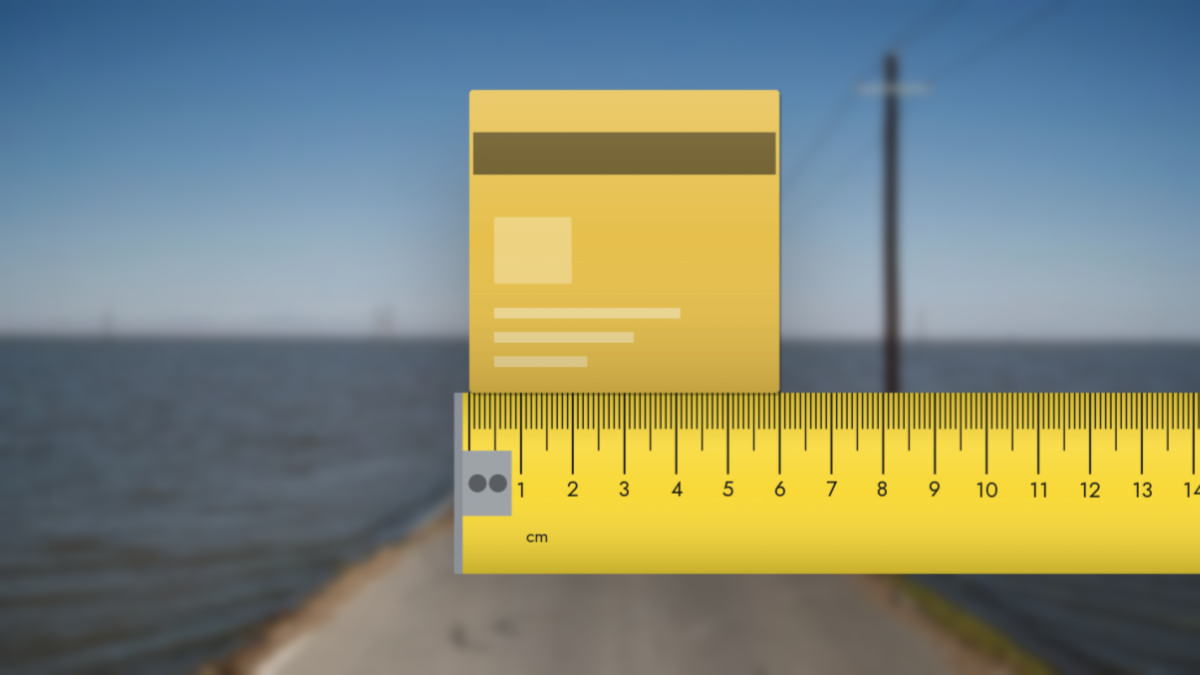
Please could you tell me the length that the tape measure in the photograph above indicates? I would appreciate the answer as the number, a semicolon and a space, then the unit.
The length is 6; cm
